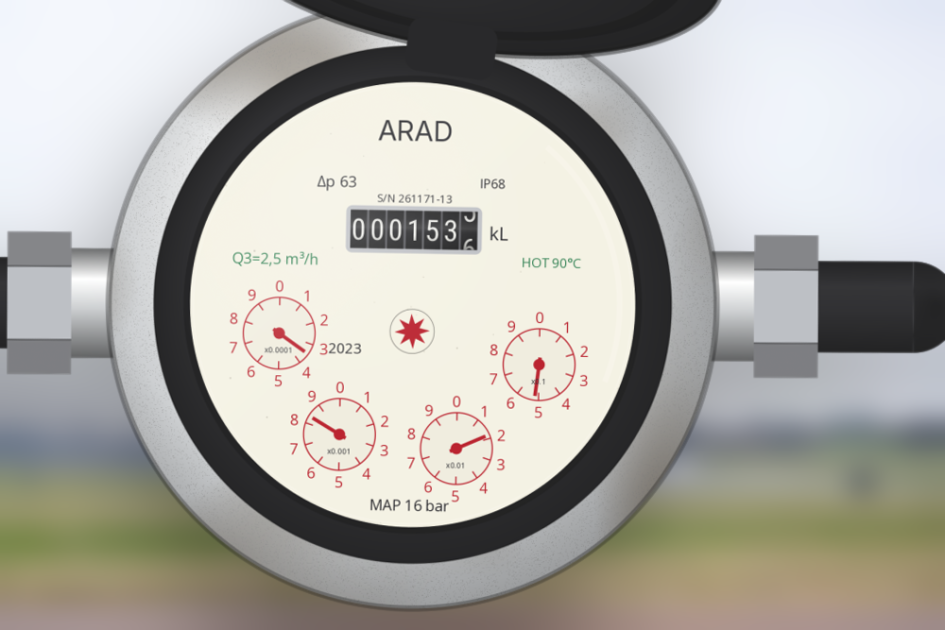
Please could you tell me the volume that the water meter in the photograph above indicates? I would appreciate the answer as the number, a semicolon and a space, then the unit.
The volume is 1535.5183; kL
